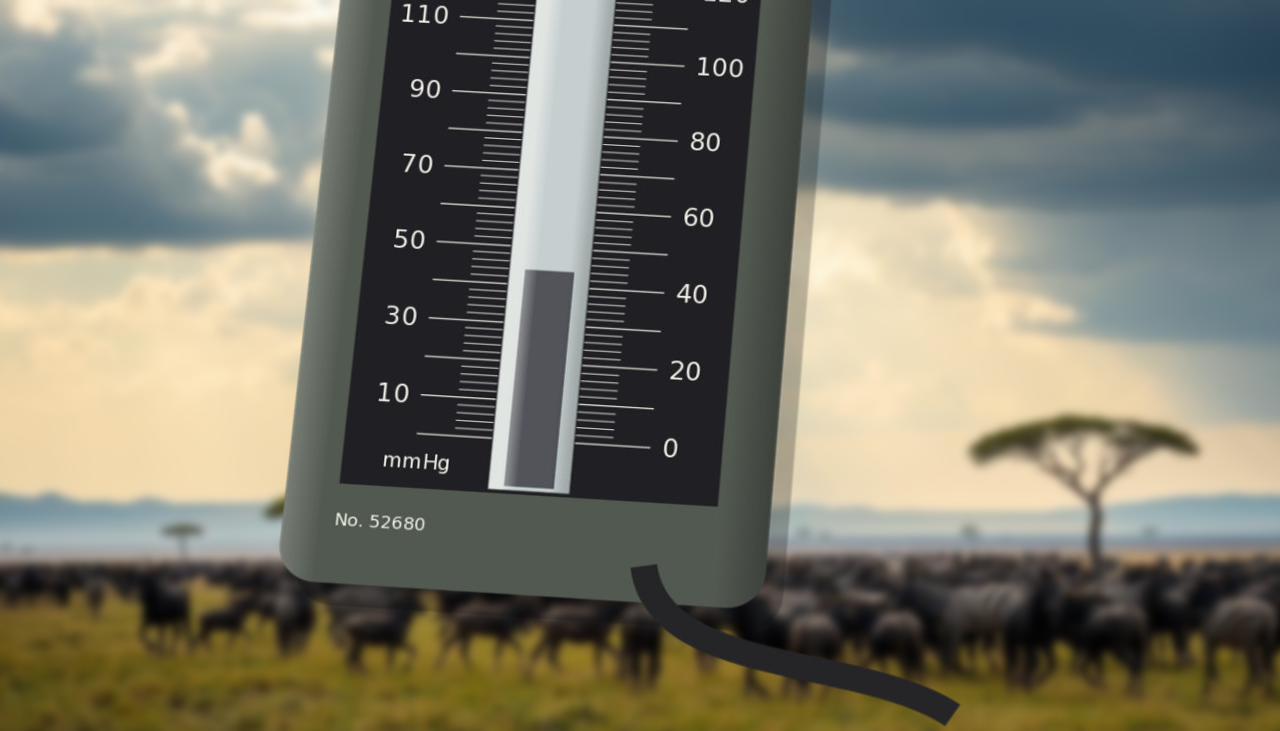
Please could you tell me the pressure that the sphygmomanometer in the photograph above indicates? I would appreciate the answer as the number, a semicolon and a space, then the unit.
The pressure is 44; mmHg
